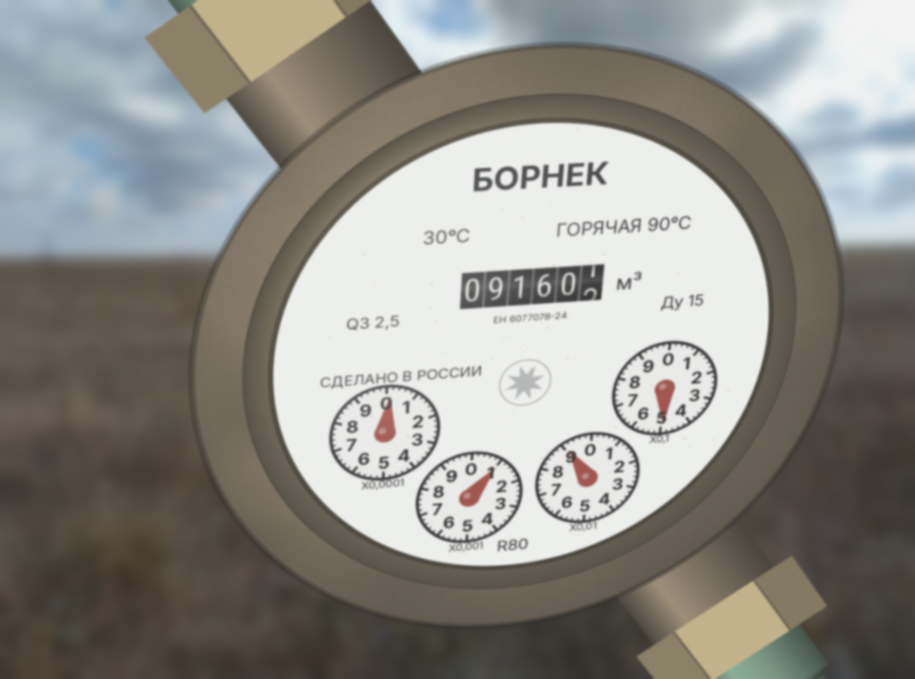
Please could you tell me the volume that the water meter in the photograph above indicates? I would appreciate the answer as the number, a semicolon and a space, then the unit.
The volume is 91601.4910; m³
